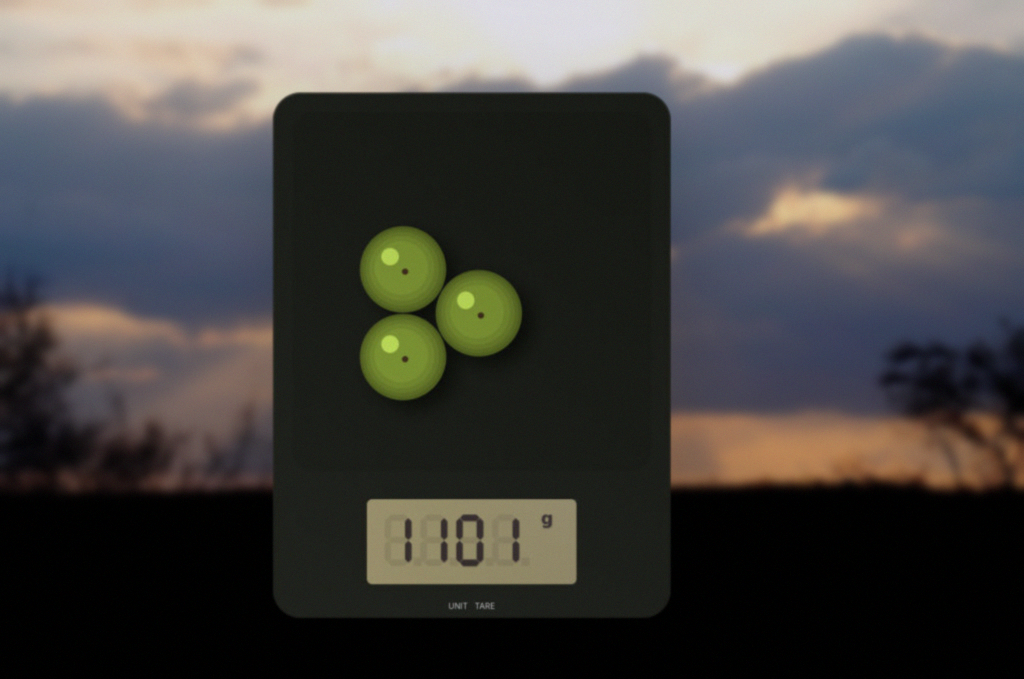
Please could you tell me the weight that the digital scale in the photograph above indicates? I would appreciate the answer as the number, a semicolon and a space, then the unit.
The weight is 1101; g
